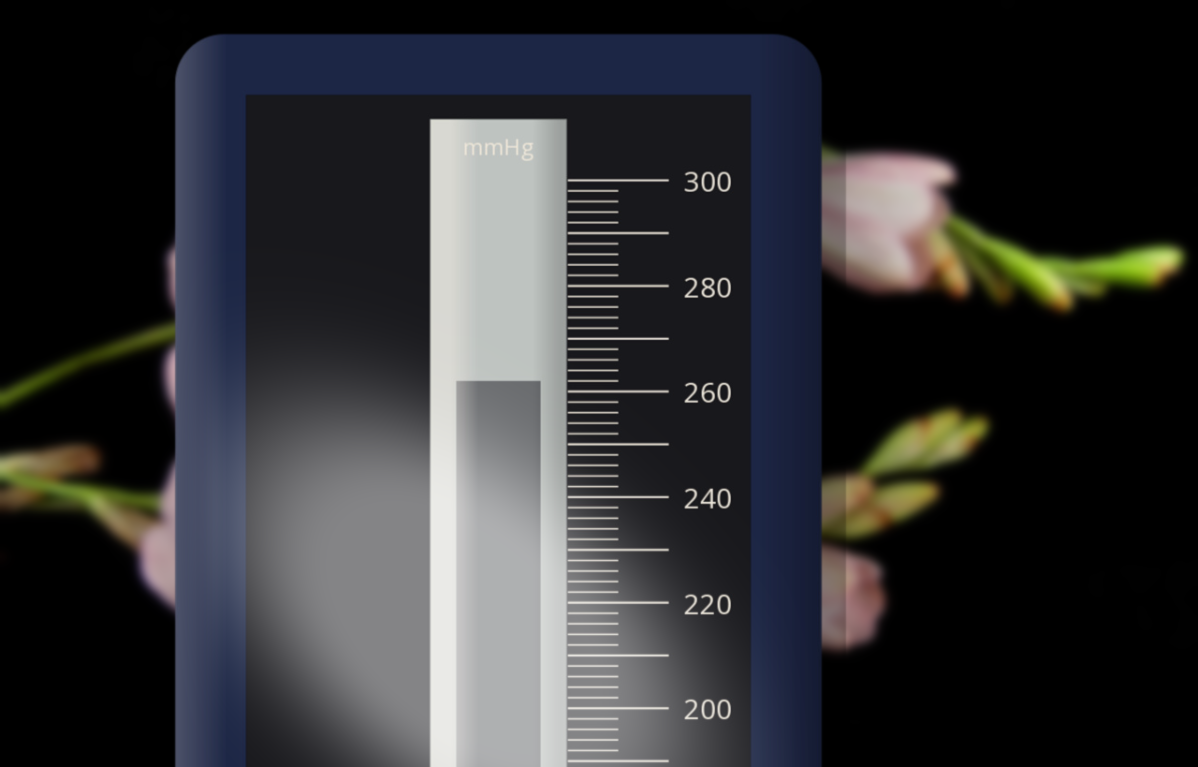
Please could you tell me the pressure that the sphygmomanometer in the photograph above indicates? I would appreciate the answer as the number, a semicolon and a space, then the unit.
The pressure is 262; mmHg
